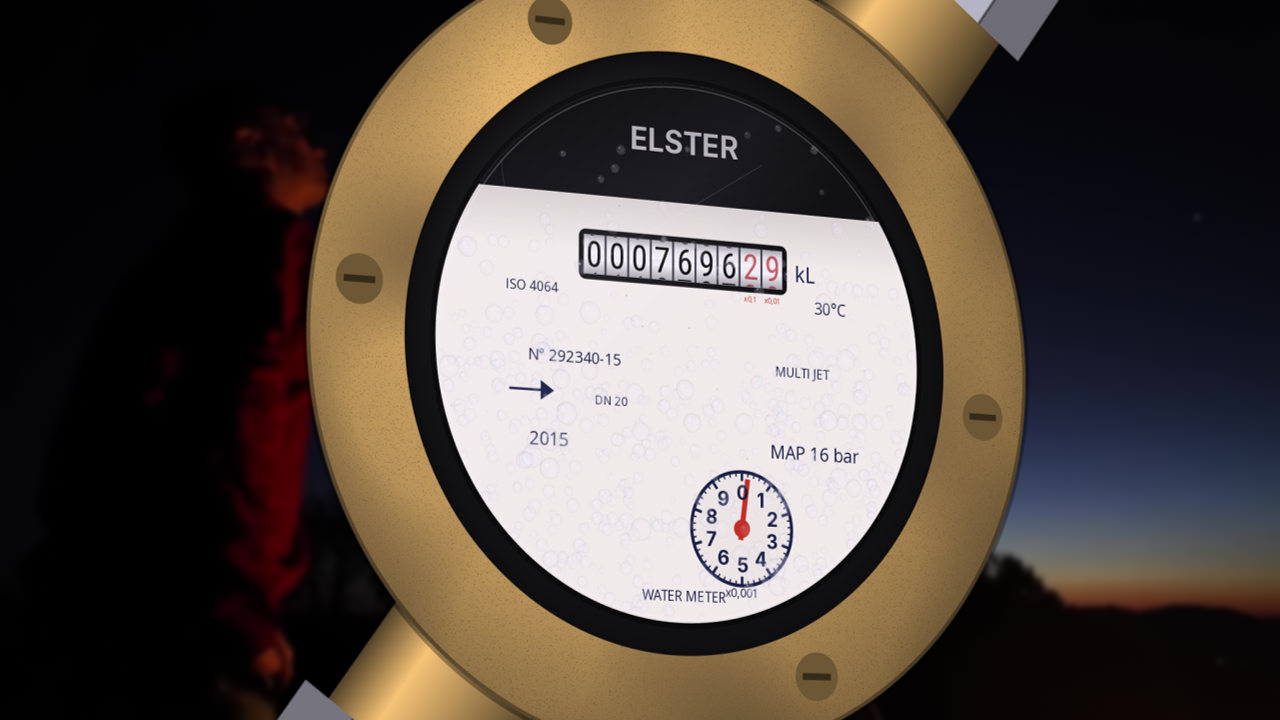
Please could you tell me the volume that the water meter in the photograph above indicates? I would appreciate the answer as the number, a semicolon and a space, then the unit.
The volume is 7696.290; kL
